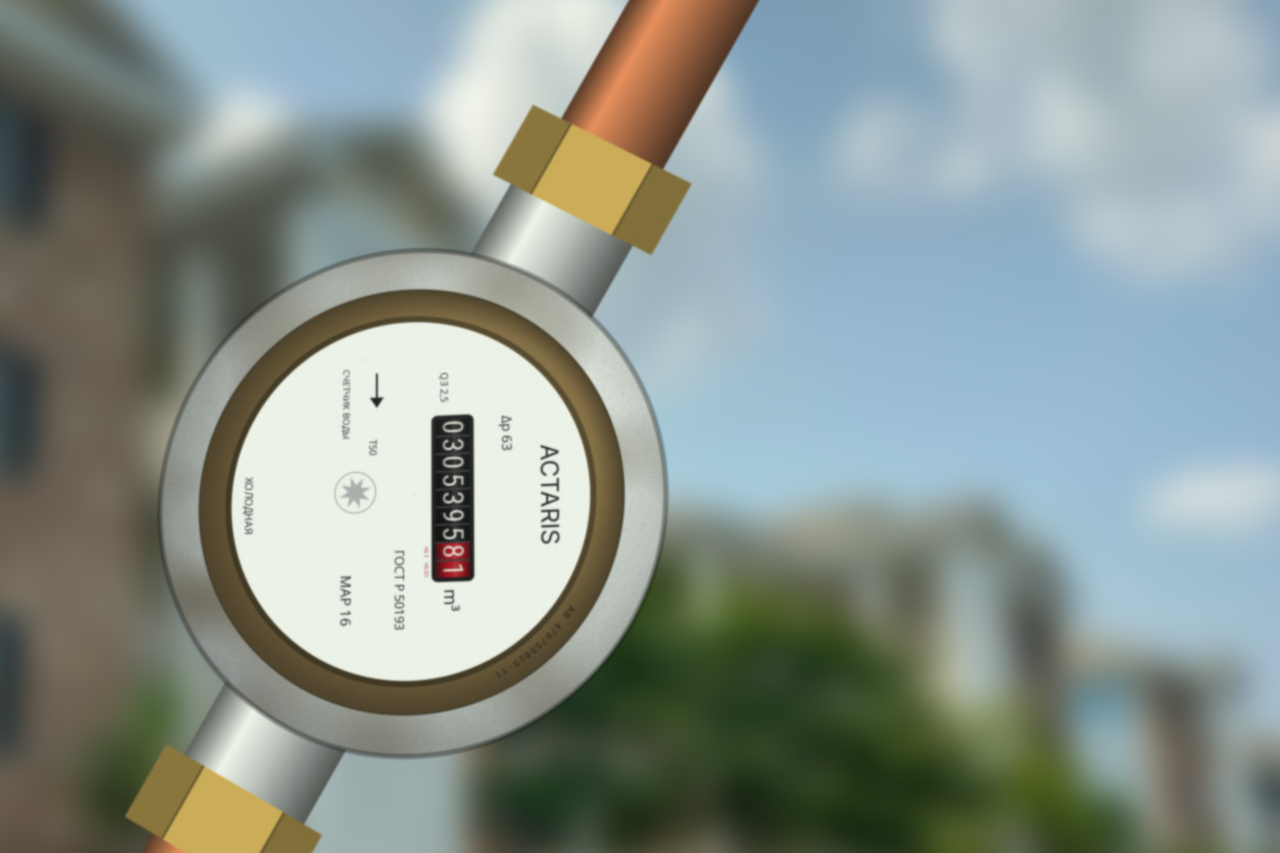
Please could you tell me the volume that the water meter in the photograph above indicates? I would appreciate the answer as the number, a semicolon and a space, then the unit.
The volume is 305395.81; m³
